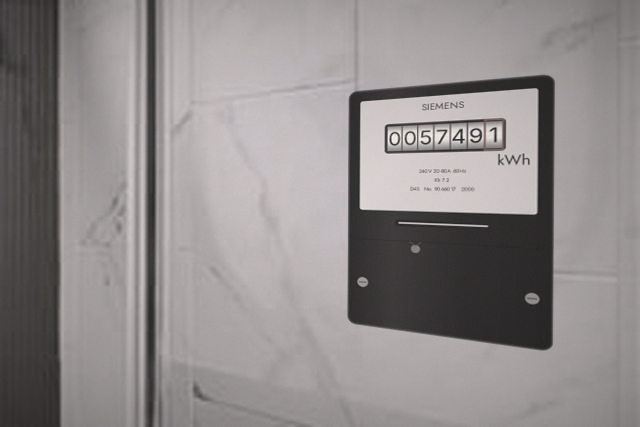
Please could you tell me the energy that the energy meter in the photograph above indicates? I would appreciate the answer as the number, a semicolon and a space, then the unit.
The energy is 5749.1; kWh
